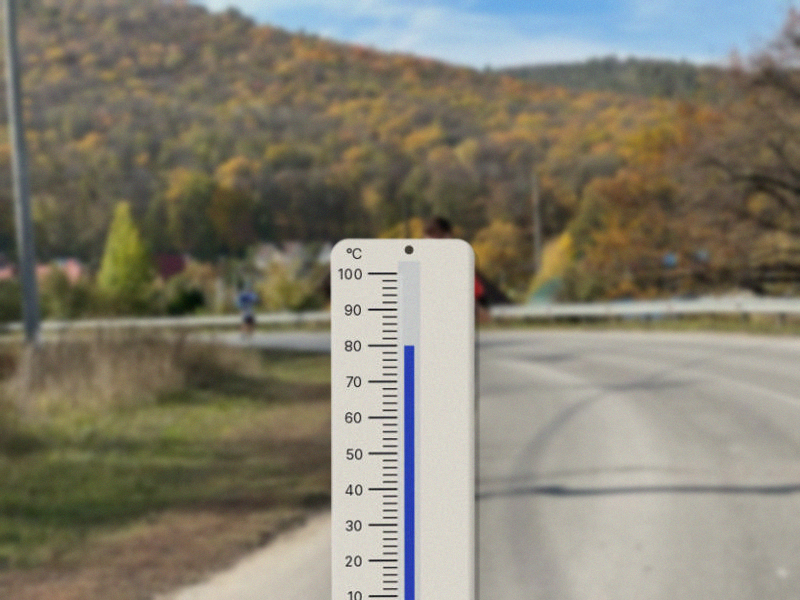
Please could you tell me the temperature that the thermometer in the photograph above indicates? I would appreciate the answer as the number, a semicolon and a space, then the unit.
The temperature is 80; °C
